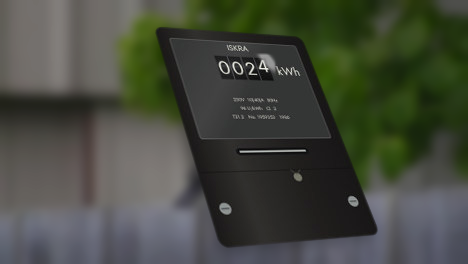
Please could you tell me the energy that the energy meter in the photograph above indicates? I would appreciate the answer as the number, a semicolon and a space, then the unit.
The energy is 24; kWh
